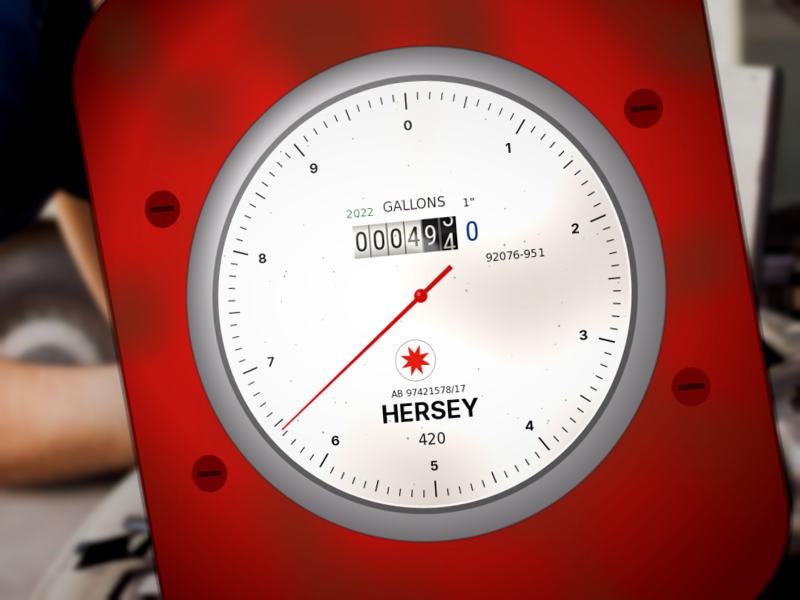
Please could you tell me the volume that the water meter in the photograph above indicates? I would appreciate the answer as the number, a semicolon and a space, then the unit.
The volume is 4936.4; gal
